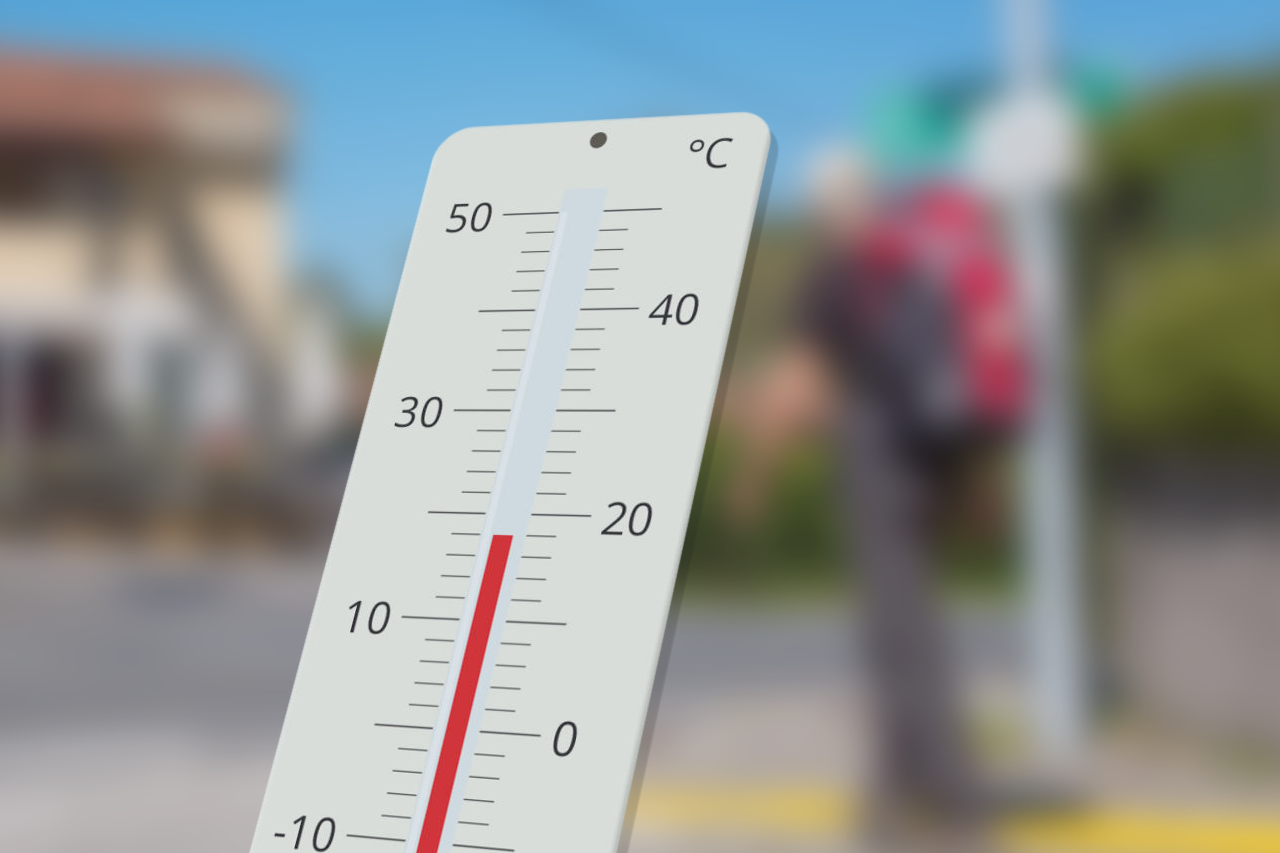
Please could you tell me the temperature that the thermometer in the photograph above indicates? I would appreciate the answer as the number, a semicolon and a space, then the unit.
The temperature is 18; °C
